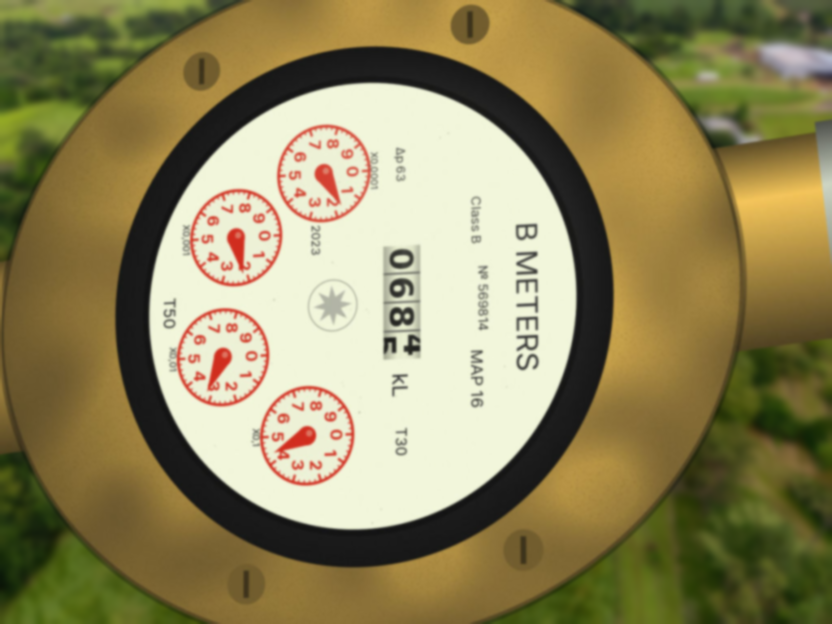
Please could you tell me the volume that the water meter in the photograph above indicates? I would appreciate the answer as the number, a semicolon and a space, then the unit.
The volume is 684.4321; kL
